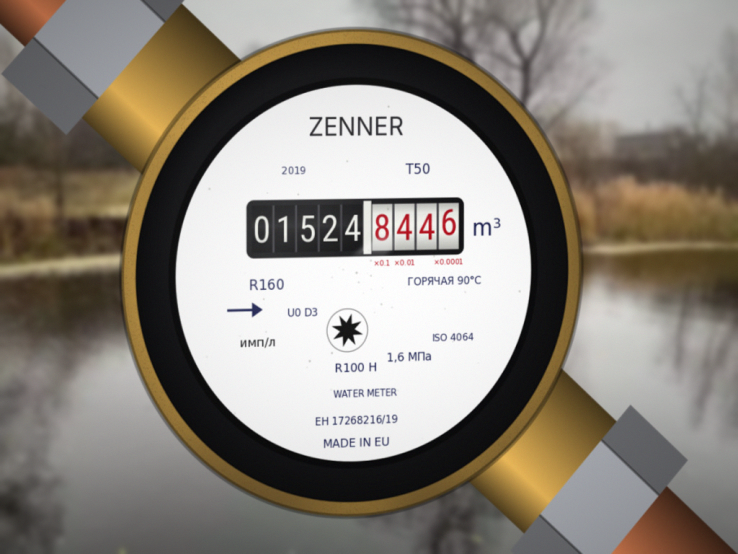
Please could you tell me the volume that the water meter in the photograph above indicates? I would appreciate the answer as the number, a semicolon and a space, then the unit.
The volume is 1524.8446; m³
